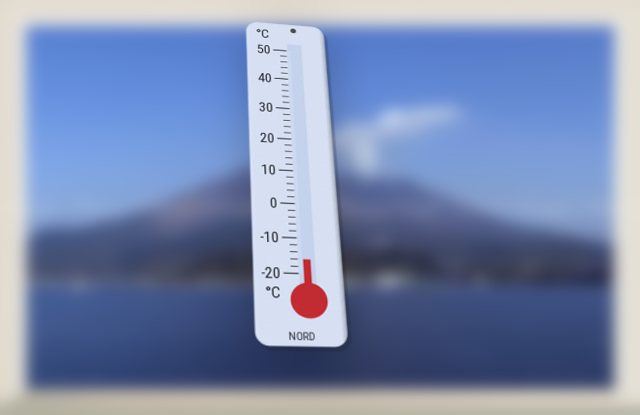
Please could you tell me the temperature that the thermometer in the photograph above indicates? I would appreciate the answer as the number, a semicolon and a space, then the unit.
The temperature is -16; °C
